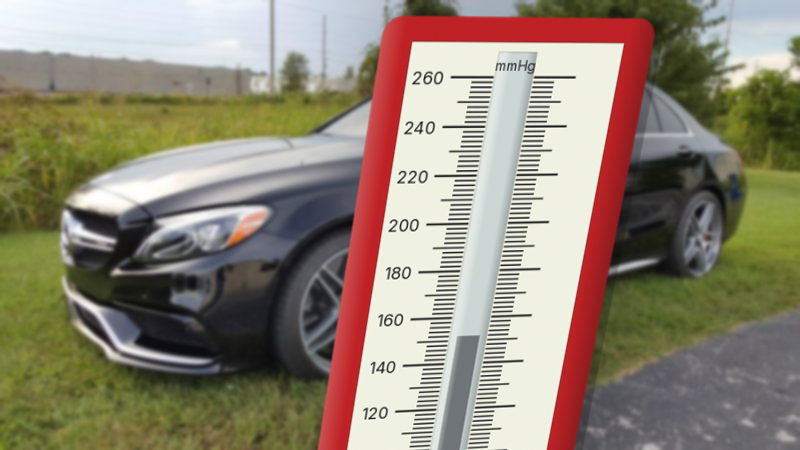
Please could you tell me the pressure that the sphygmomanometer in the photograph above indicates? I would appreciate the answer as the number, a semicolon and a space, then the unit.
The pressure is 152; mmHg
